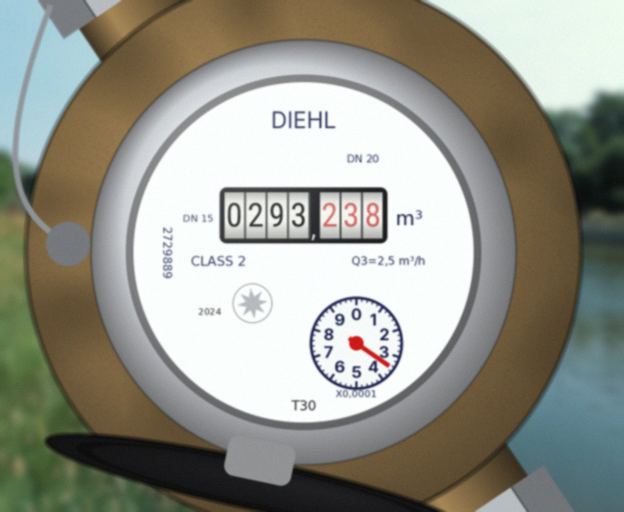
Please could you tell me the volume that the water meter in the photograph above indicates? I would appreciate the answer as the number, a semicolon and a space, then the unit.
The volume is 293.2383; m³
